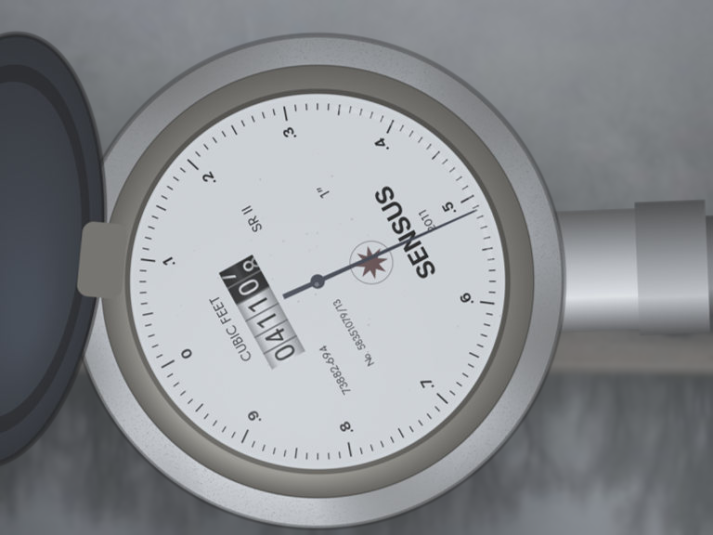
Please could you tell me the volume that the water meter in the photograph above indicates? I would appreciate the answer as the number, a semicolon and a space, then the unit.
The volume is 41107.51; ft³
